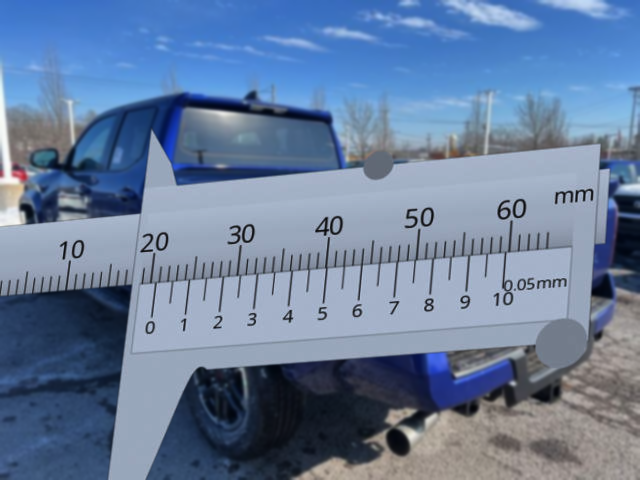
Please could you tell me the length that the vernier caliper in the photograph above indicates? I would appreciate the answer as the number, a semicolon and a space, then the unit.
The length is 20.6; mm
